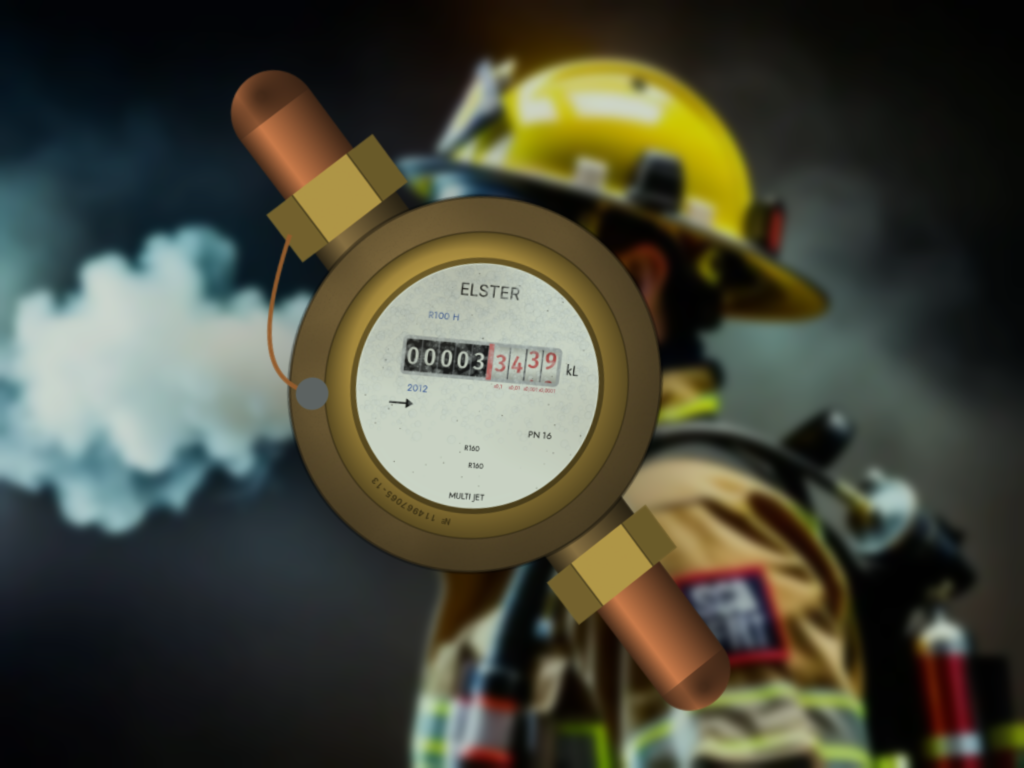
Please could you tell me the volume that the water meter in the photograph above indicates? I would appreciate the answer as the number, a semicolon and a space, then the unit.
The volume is 3.3439; kL
